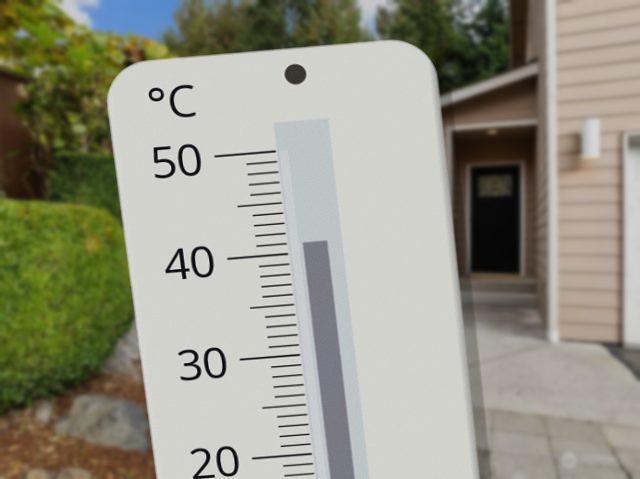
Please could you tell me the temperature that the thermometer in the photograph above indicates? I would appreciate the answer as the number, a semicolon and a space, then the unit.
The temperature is 41; °C
